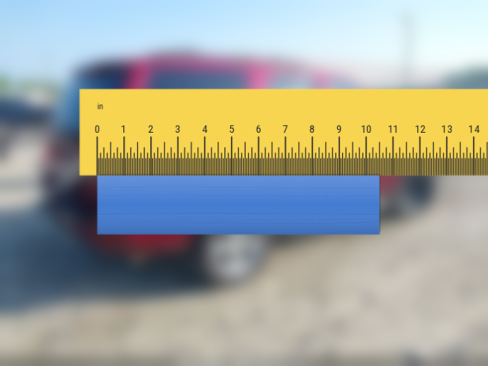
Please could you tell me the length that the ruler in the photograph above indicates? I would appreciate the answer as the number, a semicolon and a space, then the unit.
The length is 10.5; in
